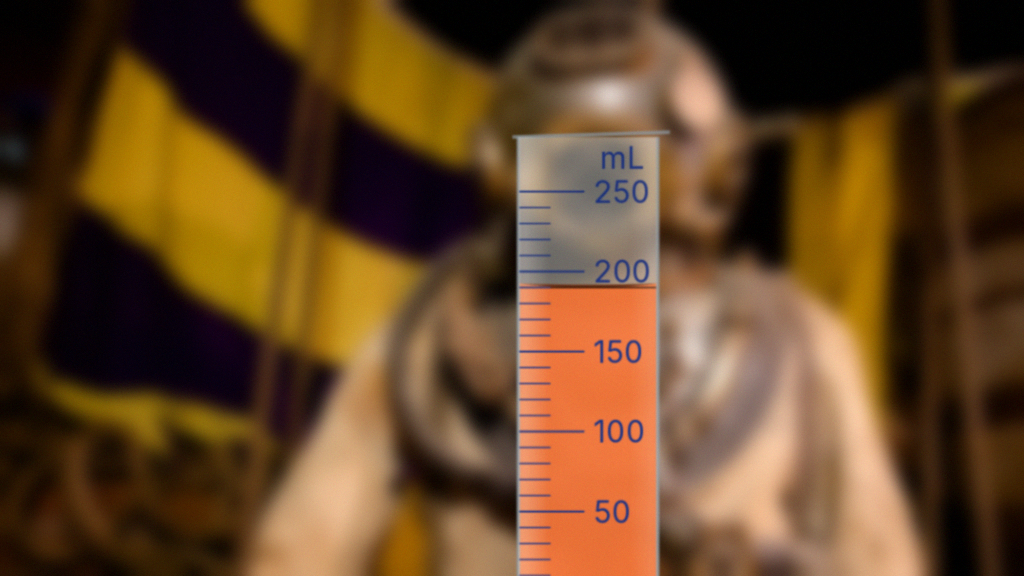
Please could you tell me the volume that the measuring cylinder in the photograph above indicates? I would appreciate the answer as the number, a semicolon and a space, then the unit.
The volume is 190; mL
